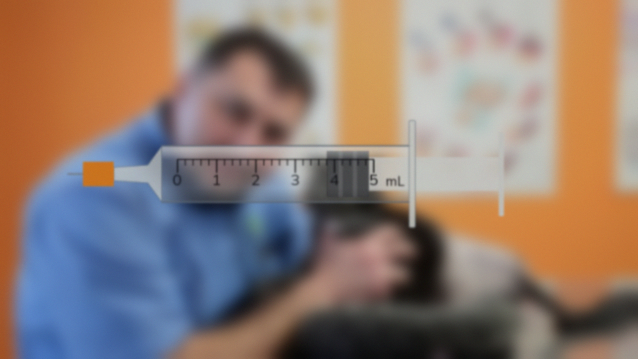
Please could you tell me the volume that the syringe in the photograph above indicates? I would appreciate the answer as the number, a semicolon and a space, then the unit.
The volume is 3.8; mL
